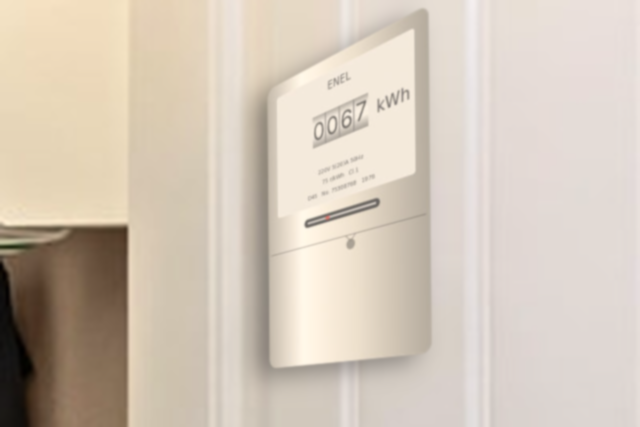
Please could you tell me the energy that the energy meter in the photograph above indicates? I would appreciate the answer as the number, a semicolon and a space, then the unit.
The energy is 67; kWh
